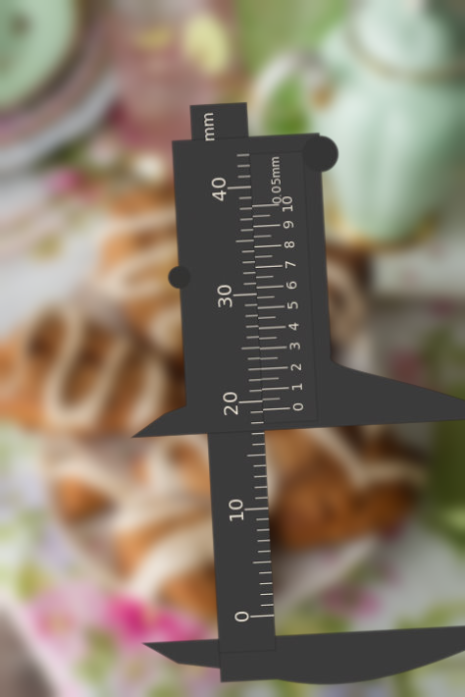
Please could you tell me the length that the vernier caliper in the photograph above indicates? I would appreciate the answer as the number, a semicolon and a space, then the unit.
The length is 19.2; mm
